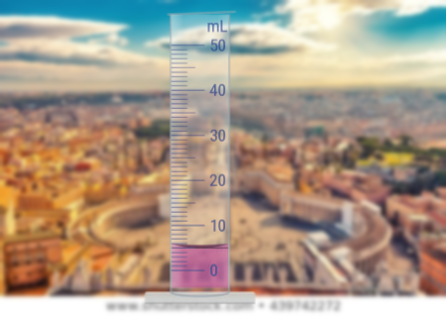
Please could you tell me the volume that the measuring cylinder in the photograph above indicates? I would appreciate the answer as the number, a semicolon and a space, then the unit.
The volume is 5; mL
